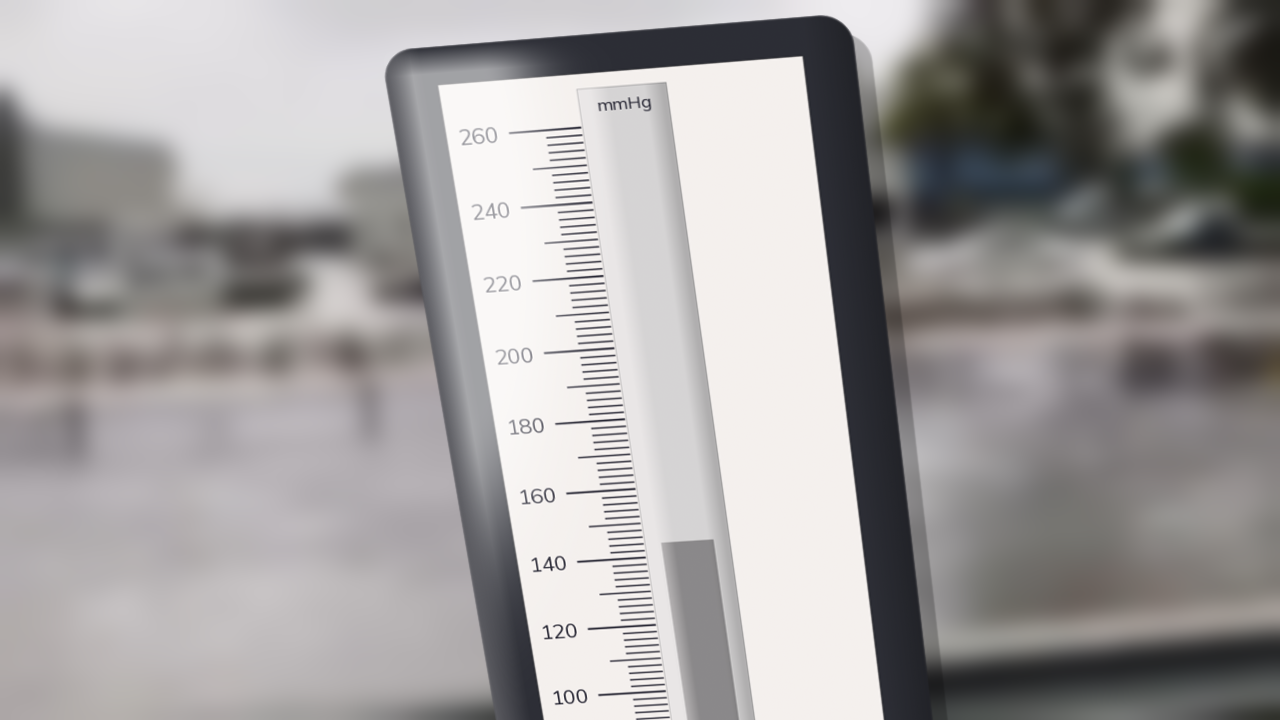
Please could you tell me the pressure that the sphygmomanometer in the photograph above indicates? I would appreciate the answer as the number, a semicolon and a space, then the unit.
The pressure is 144; mmHg
